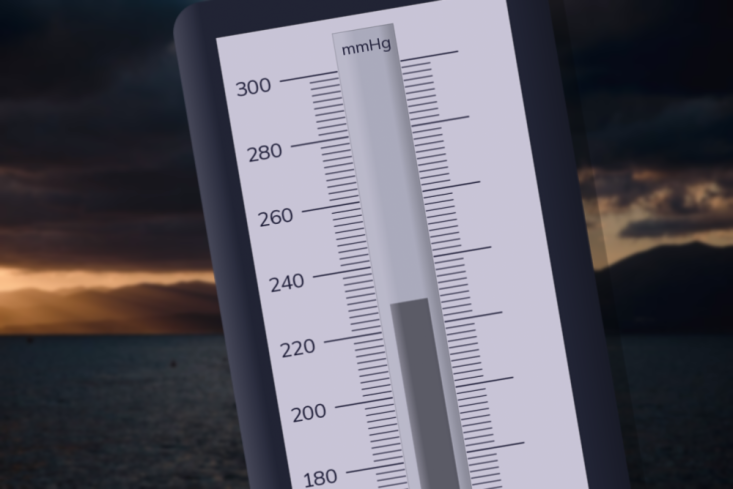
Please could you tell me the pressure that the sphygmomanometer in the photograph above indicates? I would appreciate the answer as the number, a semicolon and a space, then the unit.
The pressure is 228; mmHg
